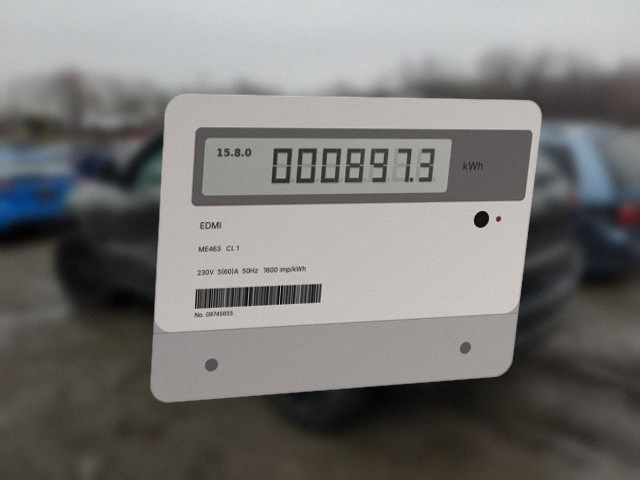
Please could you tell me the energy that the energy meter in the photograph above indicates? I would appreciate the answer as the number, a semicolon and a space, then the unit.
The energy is 897.3; kWh
